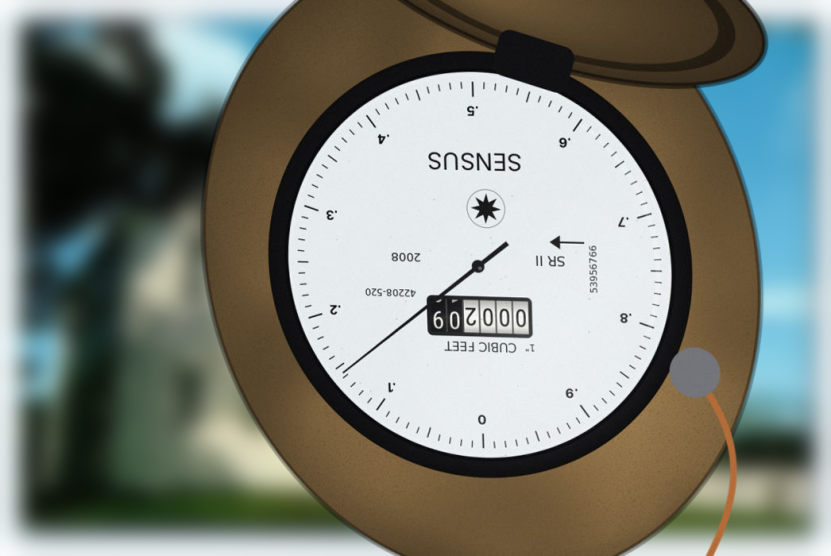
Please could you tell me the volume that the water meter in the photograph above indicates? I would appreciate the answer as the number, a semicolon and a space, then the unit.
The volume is 209.14; ft³
